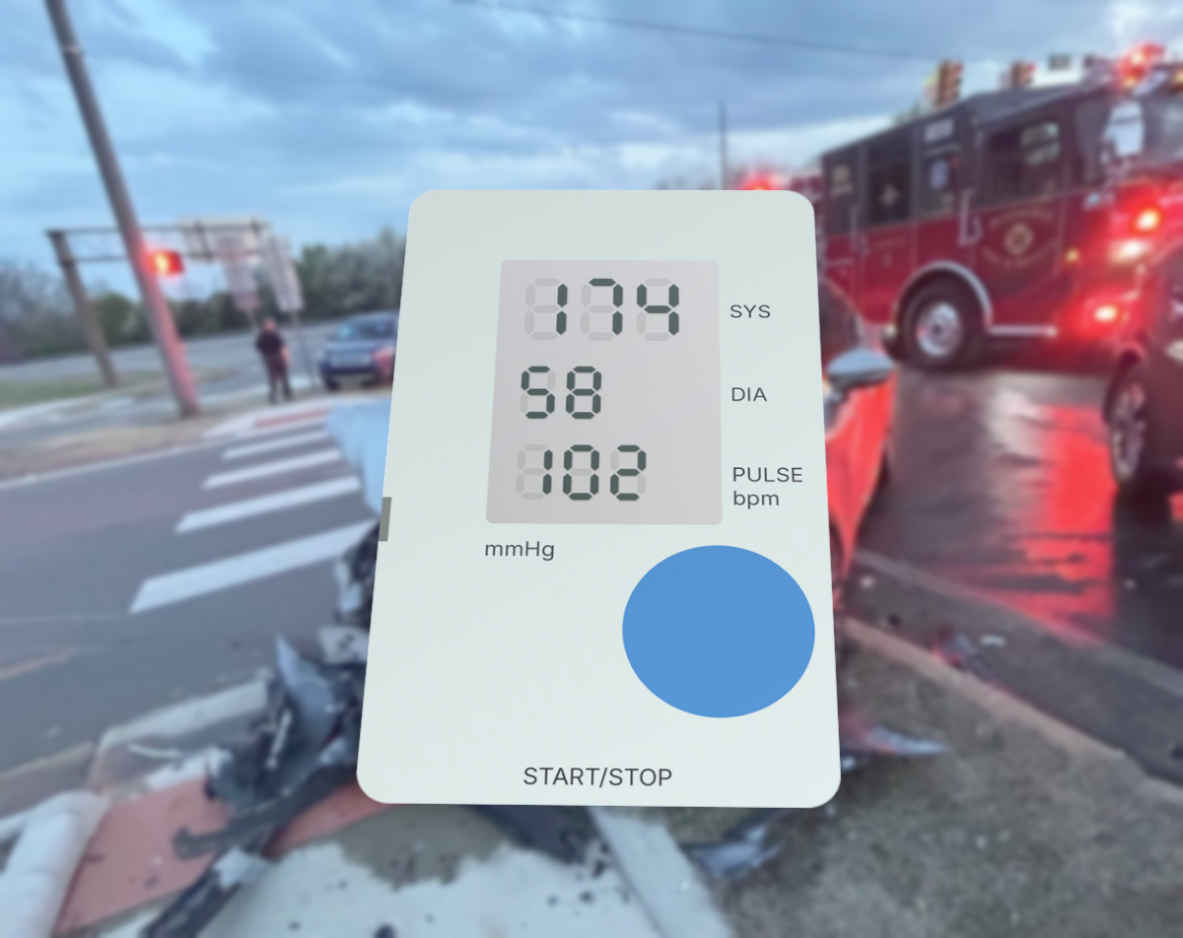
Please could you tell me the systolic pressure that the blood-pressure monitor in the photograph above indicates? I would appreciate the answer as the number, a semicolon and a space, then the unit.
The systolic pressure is 174; mmHg
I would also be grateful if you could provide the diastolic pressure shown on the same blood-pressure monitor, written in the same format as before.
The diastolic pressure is 58; mmHg
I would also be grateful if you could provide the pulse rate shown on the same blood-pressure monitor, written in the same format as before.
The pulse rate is 102; bpm
